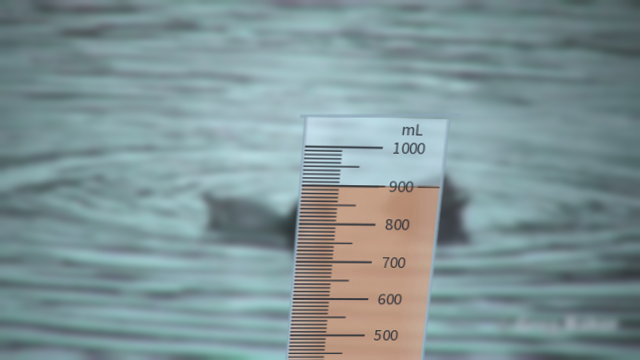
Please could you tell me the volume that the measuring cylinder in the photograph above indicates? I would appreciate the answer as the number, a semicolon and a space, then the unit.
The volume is 900; mL
